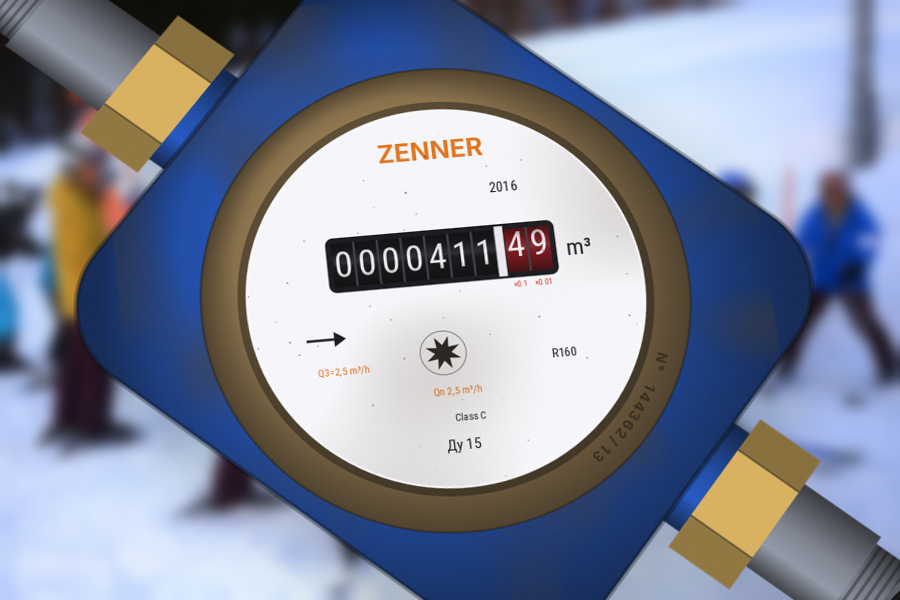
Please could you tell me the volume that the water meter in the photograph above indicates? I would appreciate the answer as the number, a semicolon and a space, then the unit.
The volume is 411.49; m³
